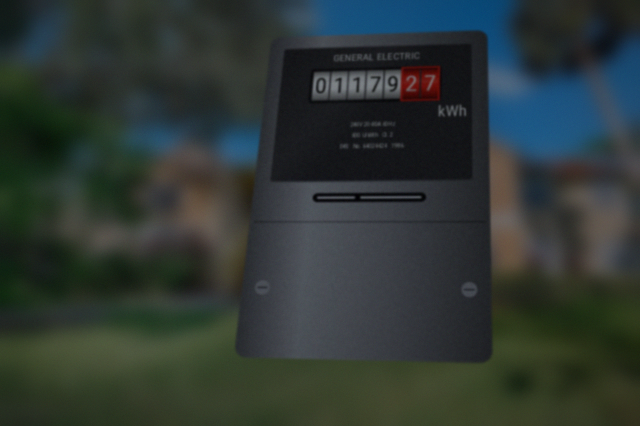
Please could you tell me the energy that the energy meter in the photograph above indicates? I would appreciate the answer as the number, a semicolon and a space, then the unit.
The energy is 1179.27; kWh
